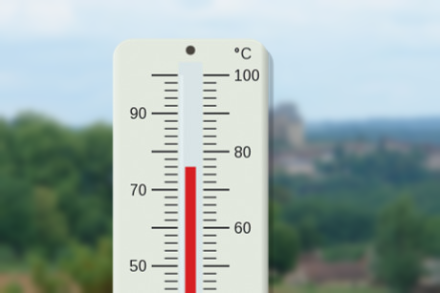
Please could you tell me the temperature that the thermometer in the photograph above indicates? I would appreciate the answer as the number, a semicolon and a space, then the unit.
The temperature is 76; °C
